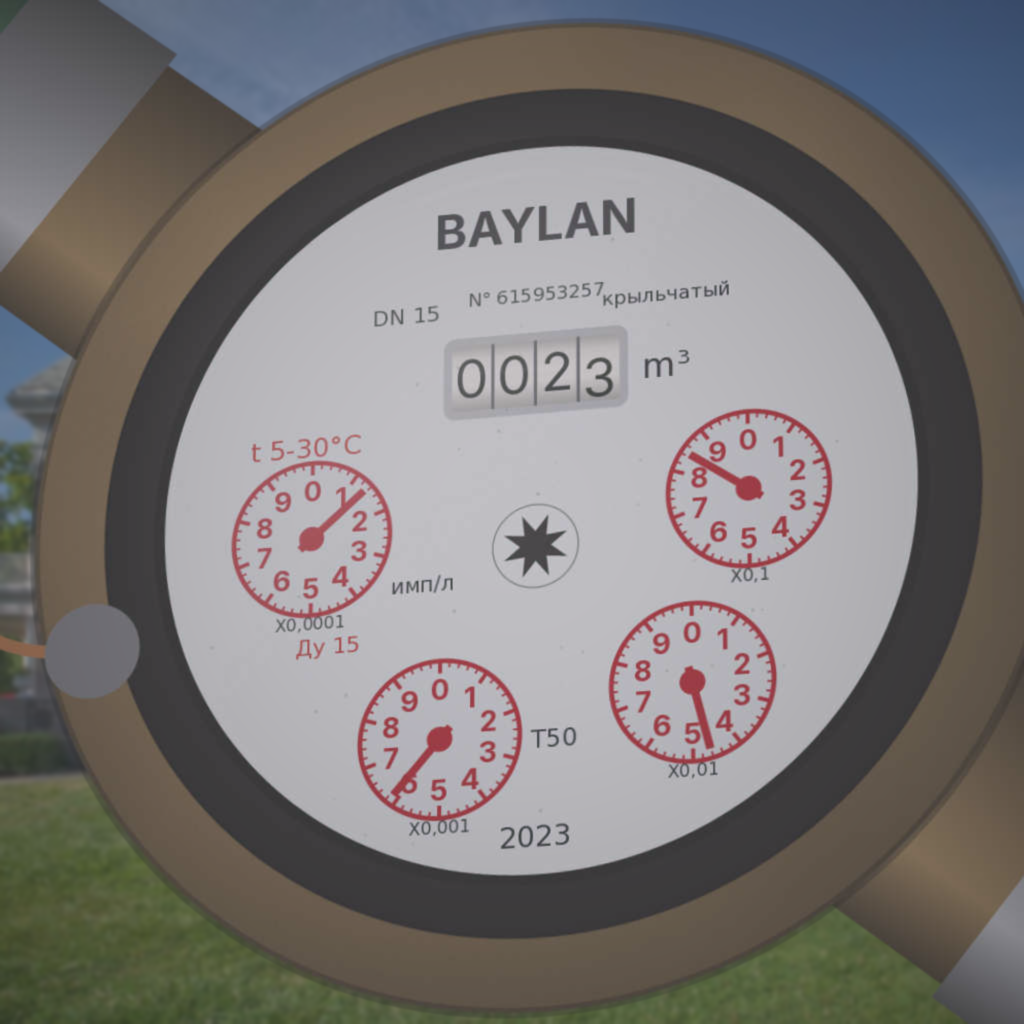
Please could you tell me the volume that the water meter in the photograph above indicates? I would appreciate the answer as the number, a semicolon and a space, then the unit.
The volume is 22.8461; m³
